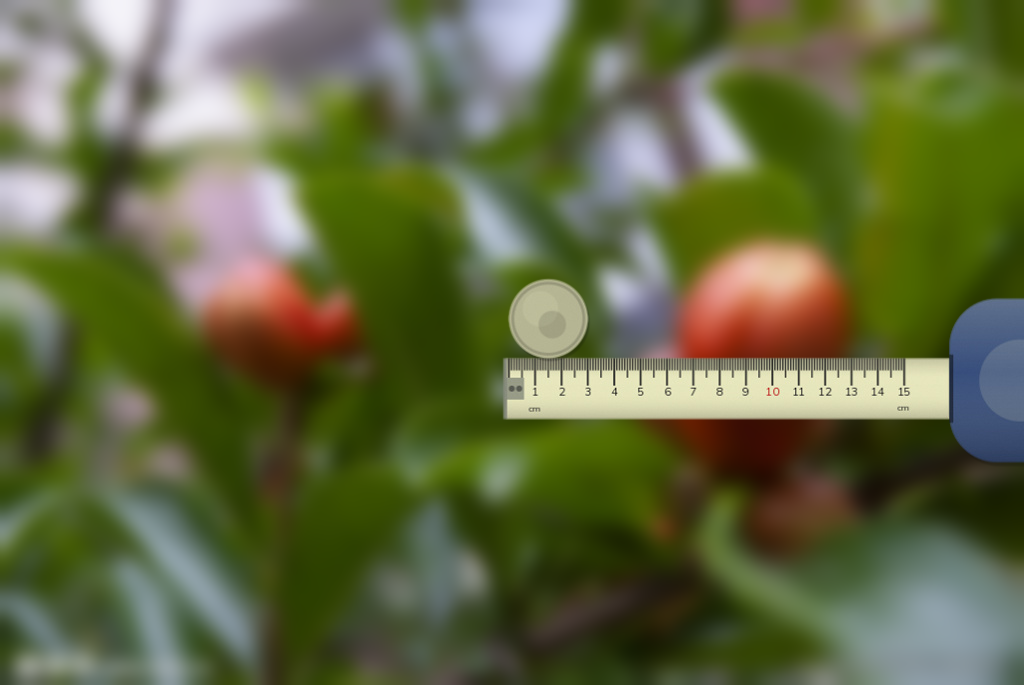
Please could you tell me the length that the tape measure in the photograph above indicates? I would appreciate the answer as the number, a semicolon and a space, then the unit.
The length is 3; cm
